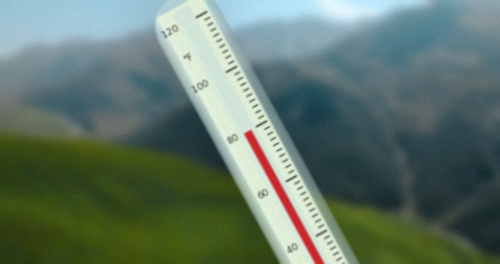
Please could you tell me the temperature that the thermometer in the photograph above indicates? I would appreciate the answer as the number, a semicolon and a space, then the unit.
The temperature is 80; °F
